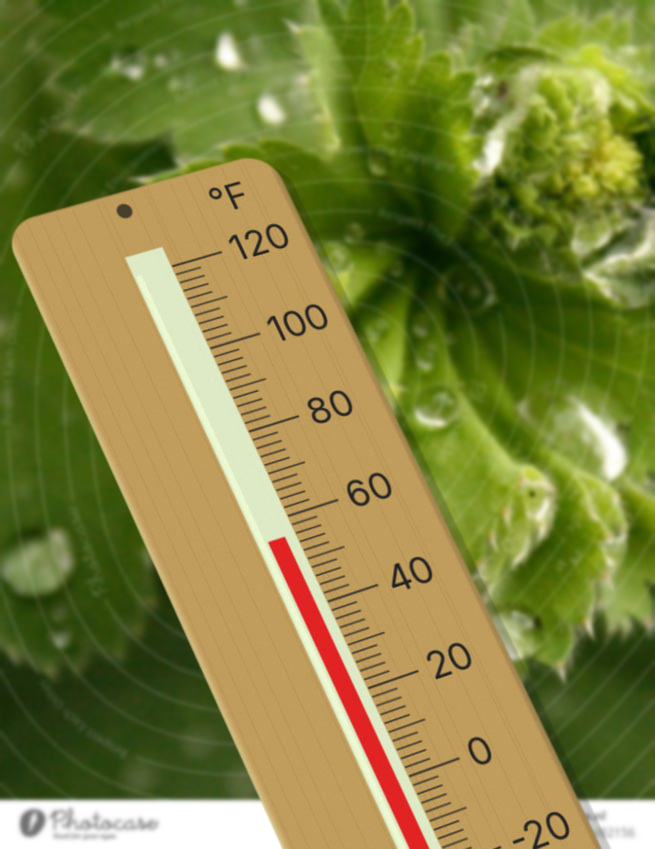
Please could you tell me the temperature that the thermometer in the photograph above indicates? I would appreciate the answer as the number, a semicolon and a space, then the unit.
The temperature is 56; °F
